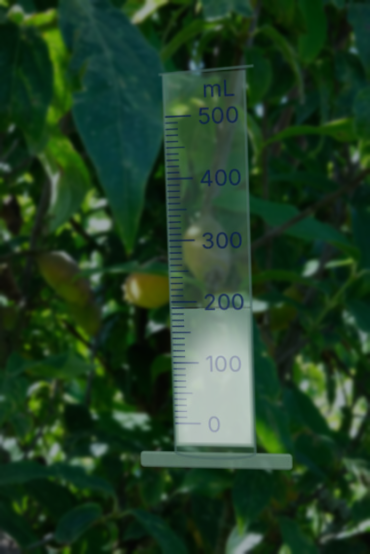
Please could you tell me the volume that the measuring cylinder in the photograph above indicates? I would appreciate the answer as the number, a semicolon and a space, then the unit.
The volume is 190; mL
